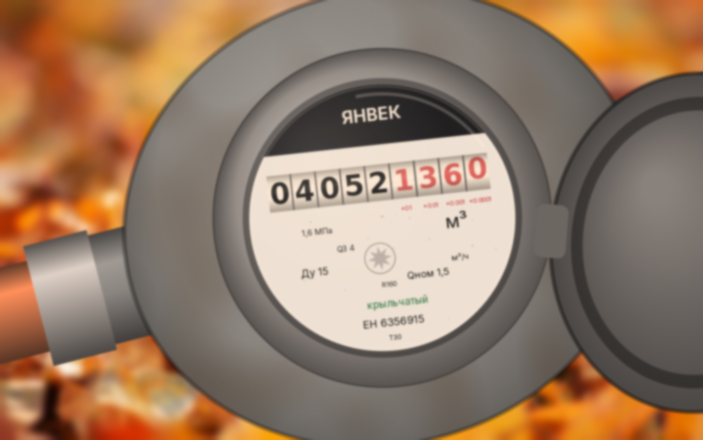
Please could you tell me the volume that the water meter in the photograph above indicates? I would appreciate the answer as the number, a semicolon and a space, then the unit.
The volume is 4052.1360; m³
